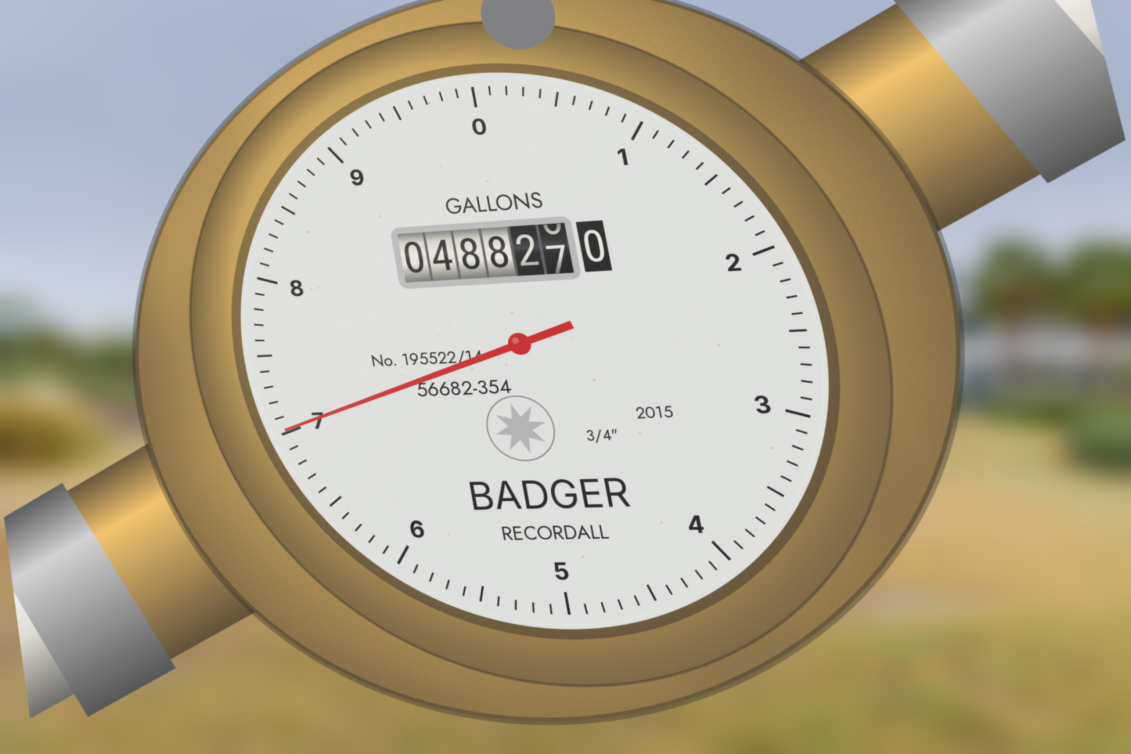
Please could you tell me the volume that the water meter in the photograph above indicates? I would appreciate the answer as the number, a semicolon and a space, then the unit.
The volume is 488267.0; gal
